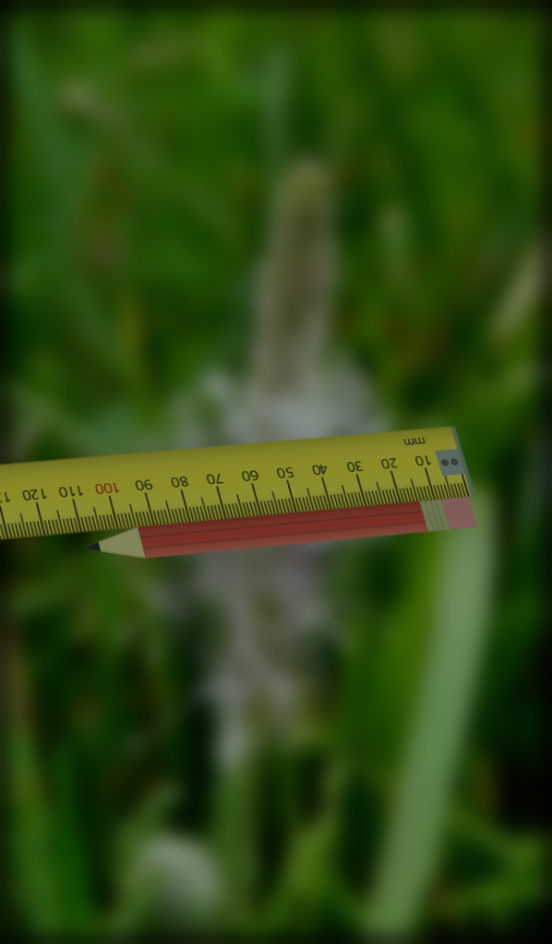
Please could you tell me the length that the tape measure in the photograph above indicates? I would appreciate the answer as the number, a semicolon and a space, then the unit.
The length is 110; mm
